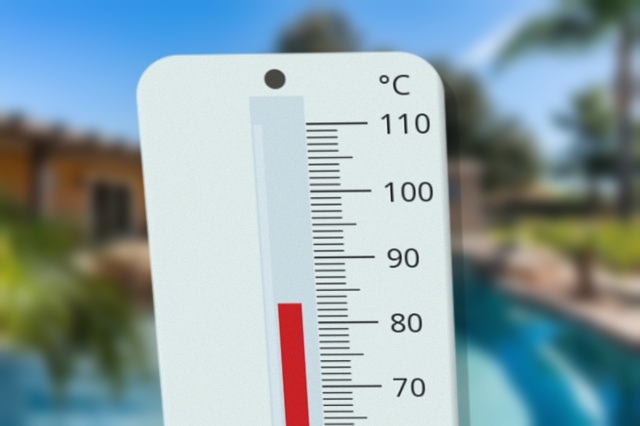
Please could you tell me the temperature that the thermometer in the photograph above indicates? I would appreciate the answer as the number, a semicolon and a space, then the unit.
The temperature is 83; °C
